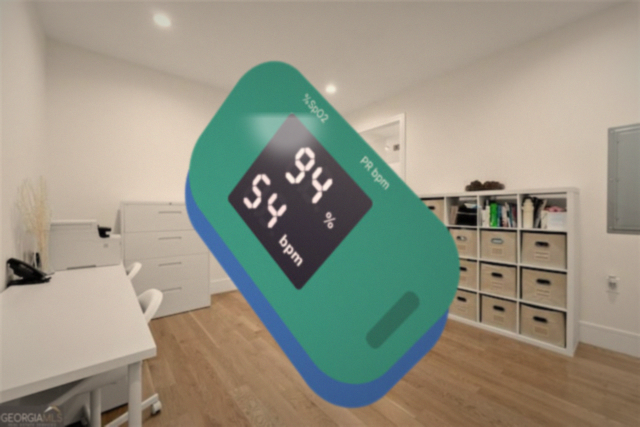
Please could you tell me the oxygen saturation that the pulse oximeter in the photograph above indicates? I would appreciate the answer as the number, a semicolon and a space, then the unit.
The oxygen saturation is 94; %
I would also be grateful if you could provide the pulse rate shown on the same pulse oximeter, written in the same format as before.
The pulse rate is 54; bpm
